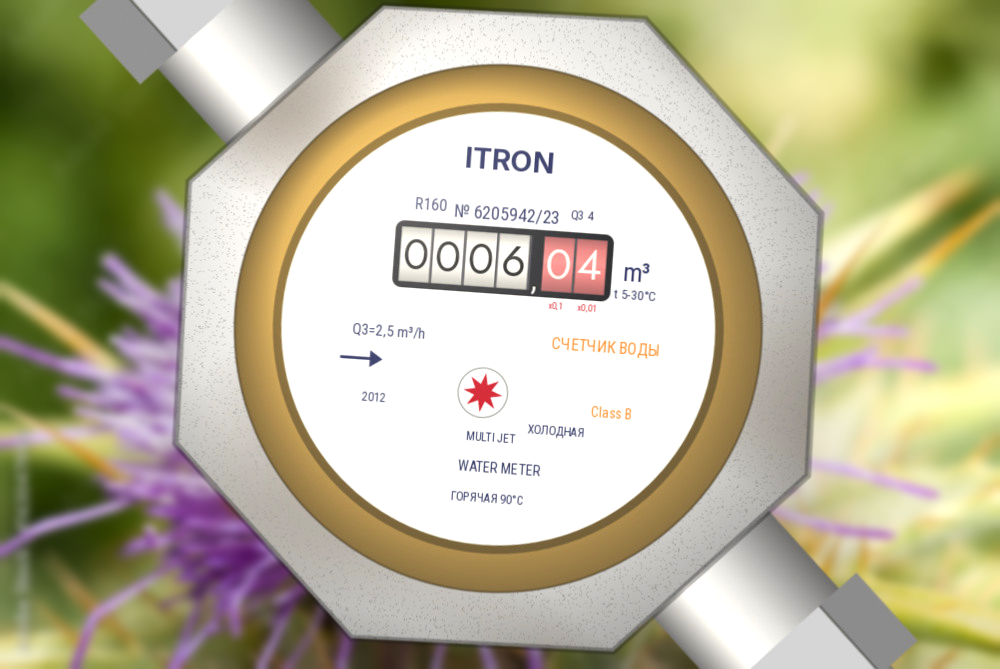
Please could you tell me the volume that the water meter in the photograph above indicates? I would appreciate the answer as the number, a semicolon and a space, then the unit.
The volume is 6.04; m³
